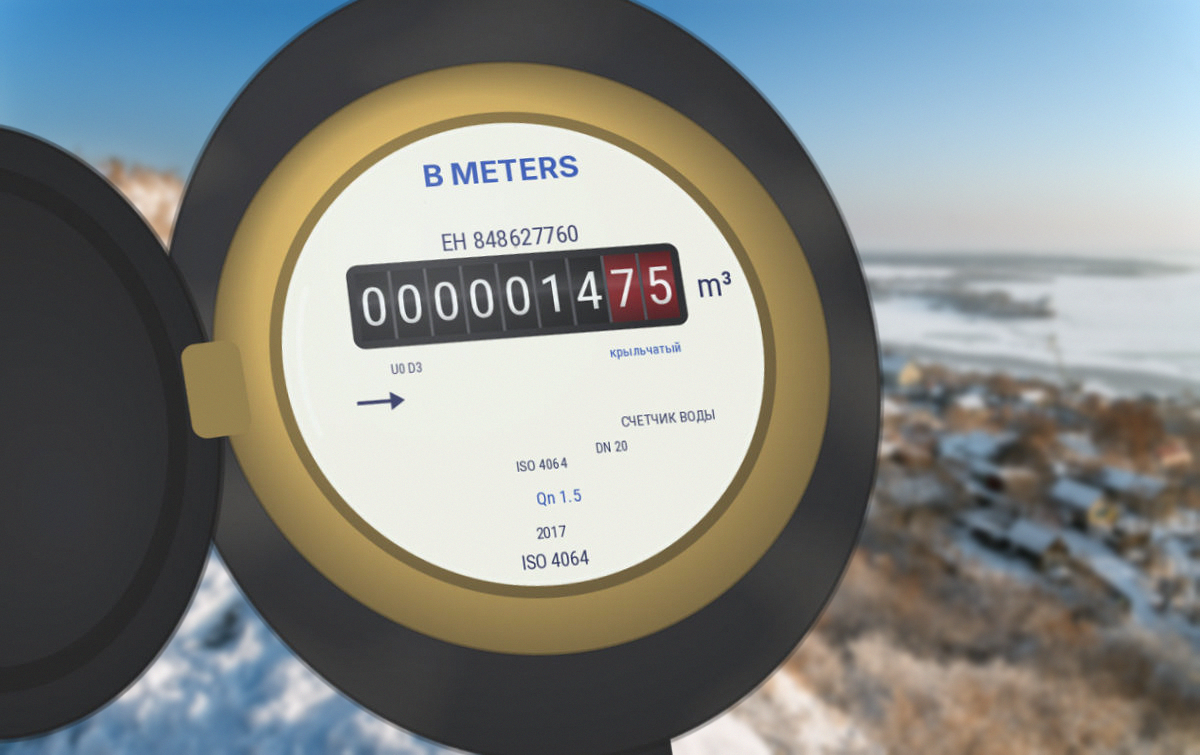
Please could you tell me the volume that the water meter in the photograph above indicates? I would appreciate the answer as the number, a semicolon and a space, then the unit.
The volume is 14.75; m³
